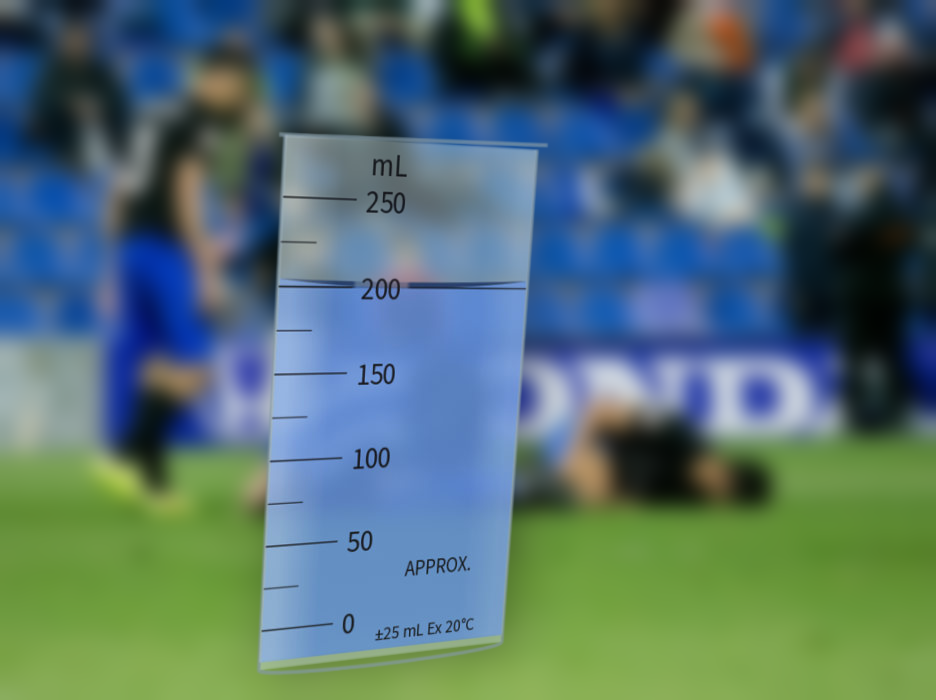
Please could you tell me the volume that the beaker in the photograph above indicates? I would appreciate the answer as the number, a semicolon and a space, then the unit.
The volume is 200; mL
